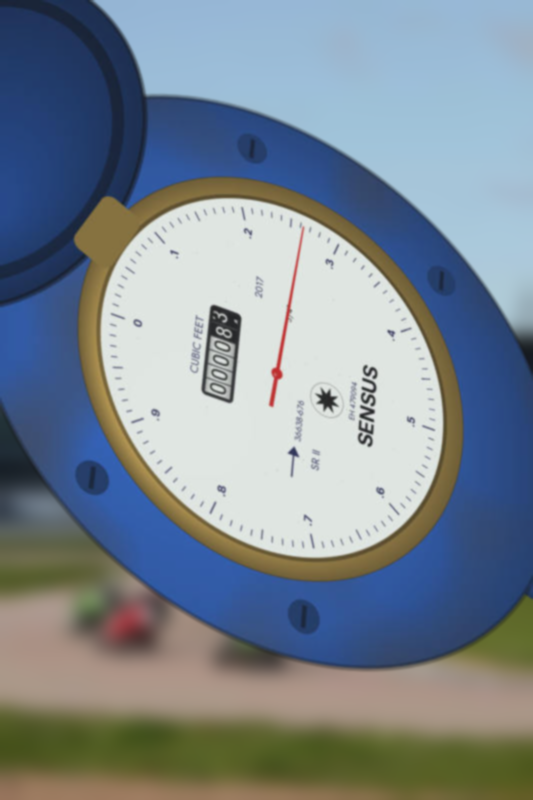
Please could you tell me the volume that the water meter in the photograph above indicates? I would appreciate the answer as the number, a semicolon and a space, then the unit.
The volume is 83.26; ft³
